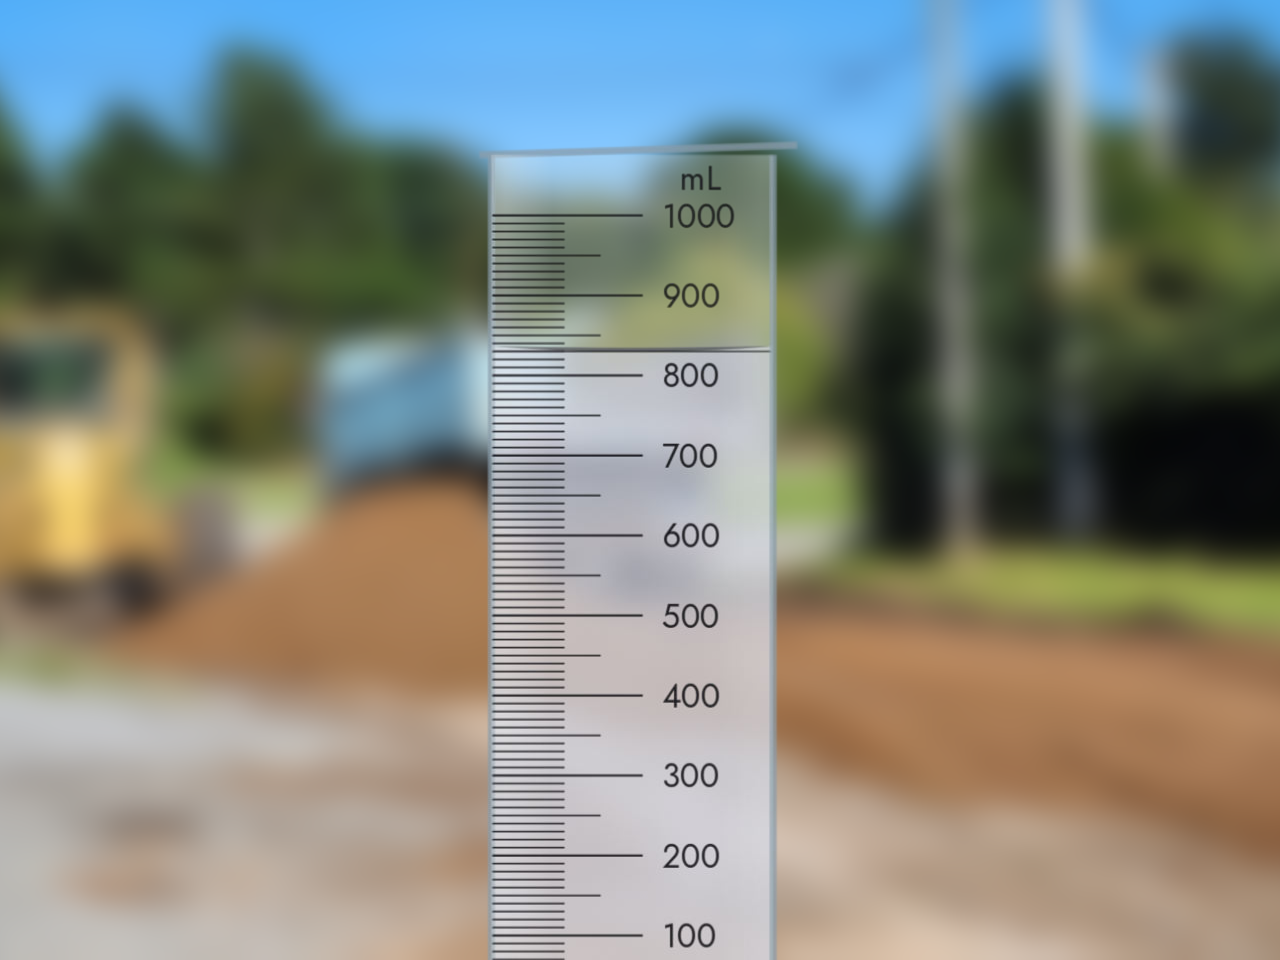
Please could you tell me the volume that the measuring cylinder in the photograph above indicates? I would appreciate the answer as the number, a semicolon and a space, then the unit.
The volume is 830; mL
